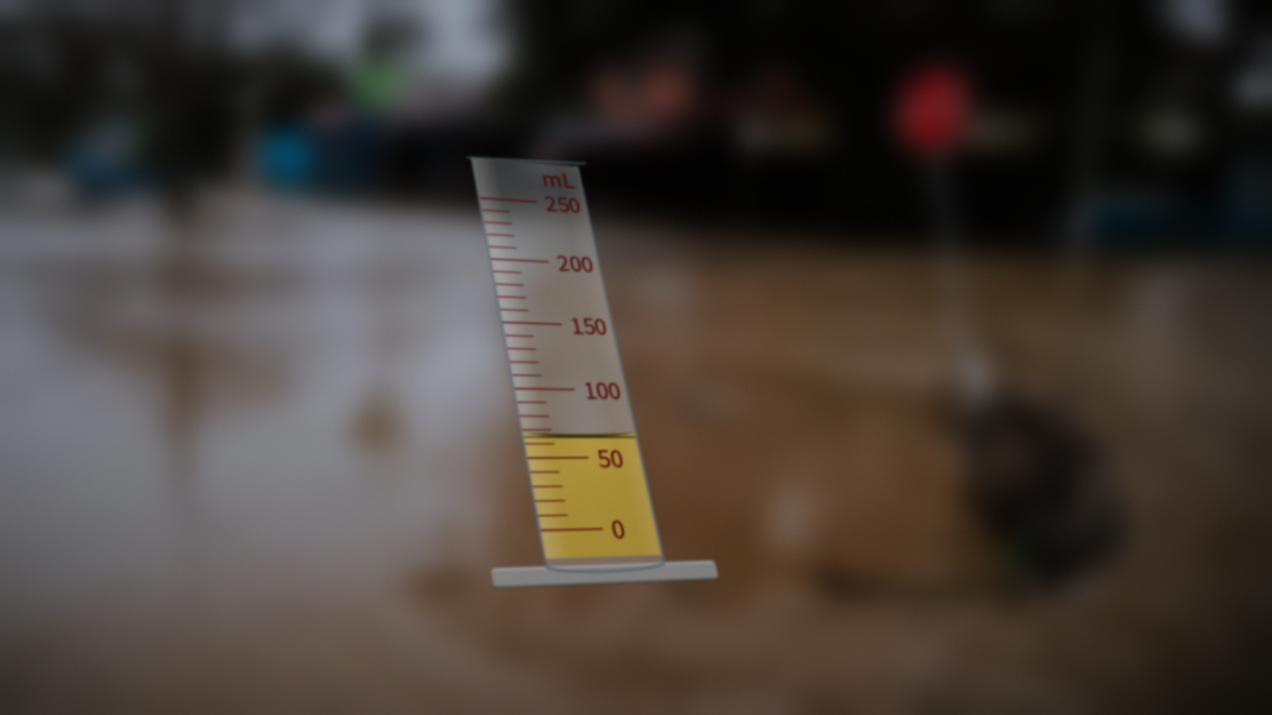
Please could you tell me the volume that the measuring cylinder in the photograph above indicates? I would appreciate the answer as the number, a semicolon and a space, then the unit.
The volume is 65; mL
